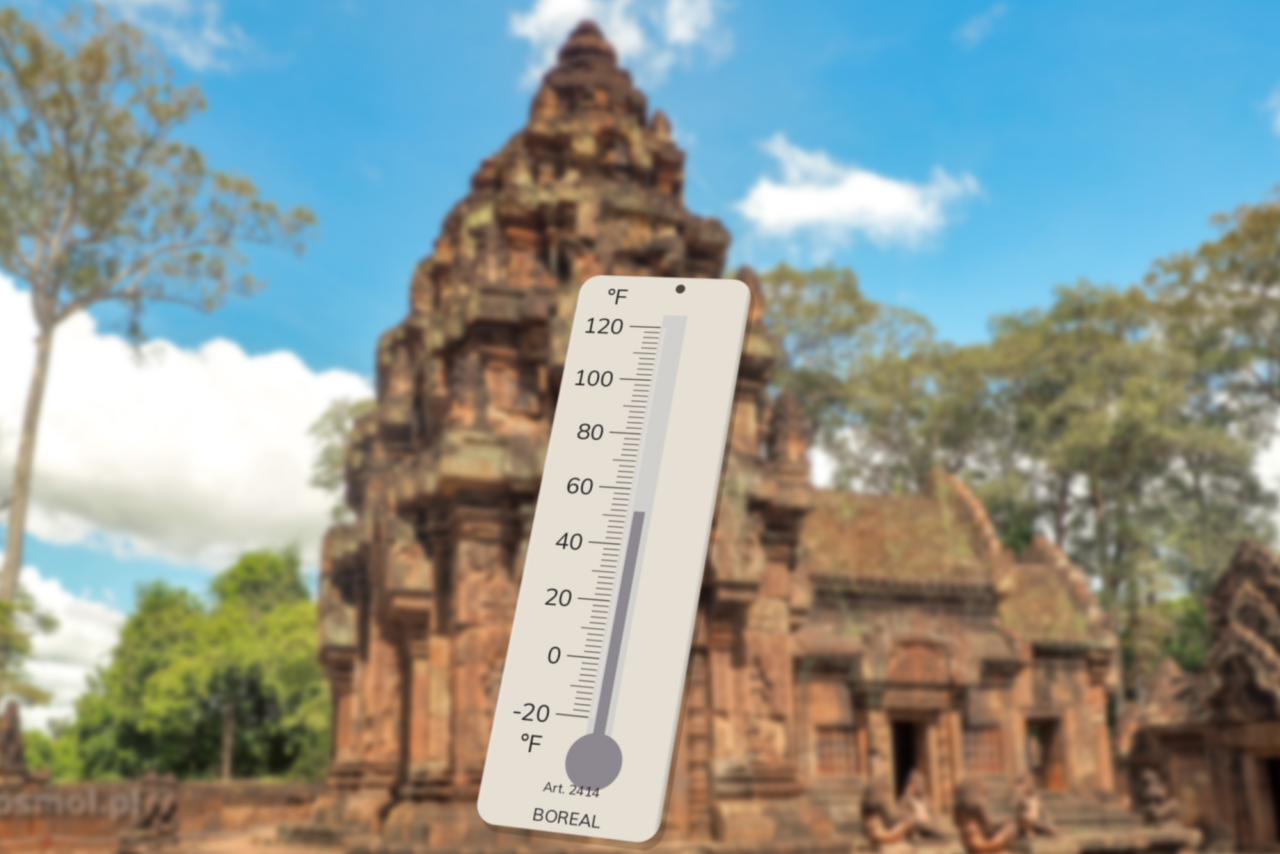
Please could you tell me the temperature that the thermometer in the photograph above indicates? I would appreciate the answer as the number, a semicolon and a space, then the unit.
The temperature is 52; °F
